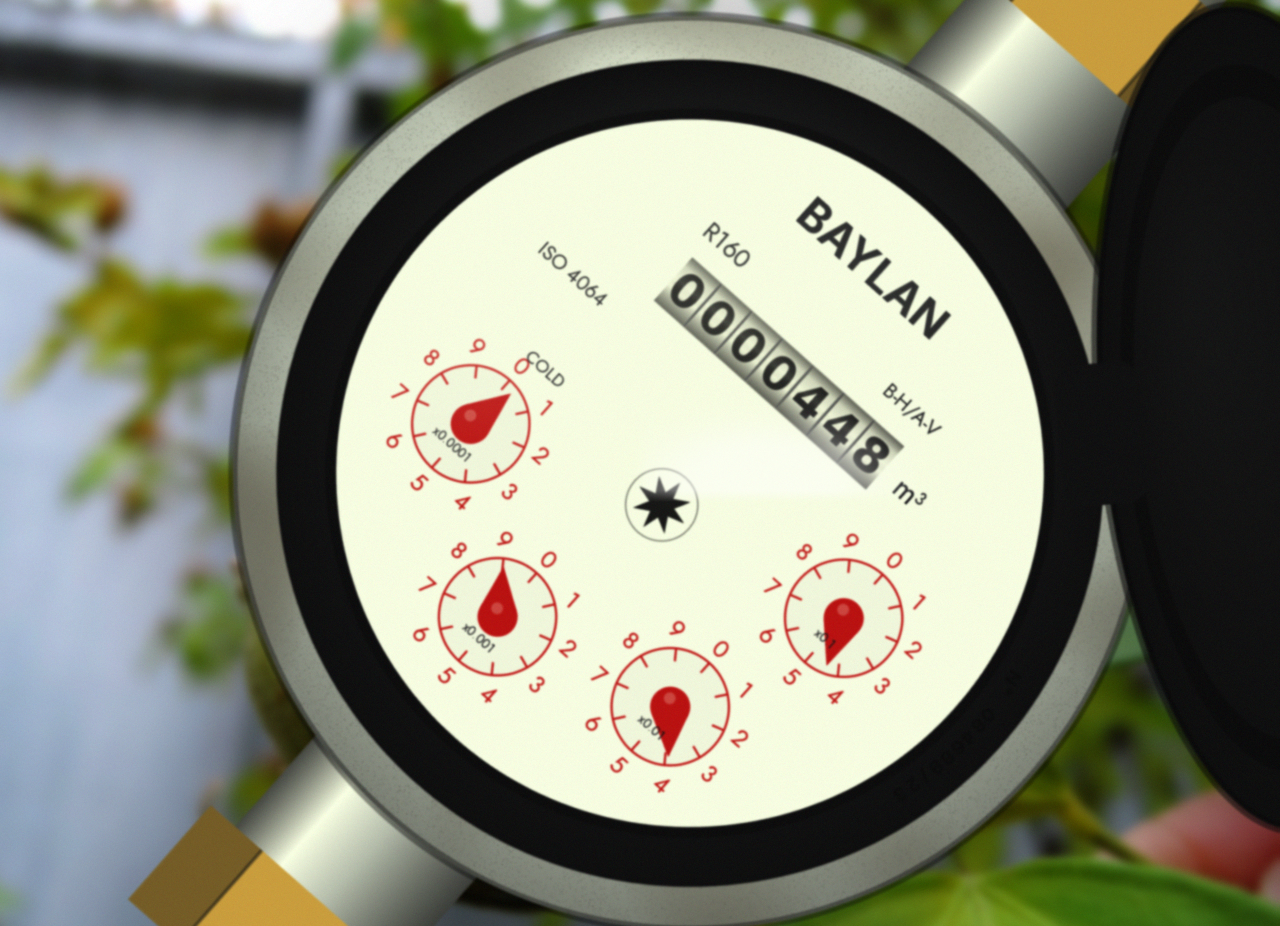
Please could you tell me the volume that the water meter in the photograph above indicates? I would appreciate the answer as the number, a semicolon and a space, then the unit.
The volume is 448.4390; m³
